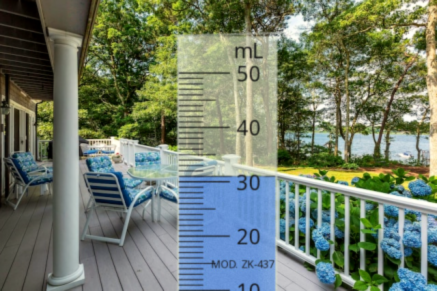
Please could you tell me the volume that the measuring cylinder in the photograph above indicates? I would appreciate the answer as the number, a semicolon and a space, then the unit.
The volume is 31; mL
